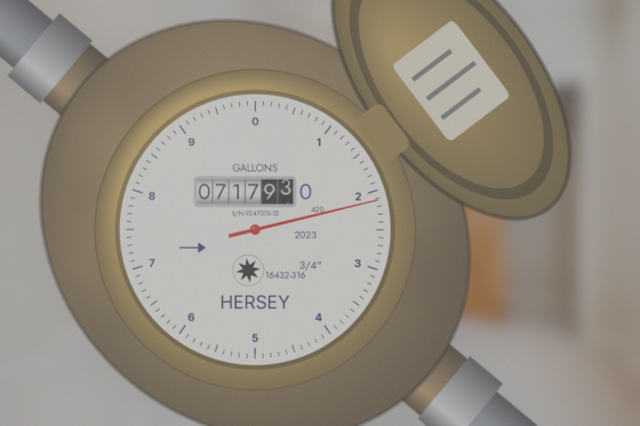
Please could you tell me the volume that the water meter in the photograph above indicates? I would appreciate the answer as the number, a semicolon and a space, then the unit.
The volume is 717932.1; gal
